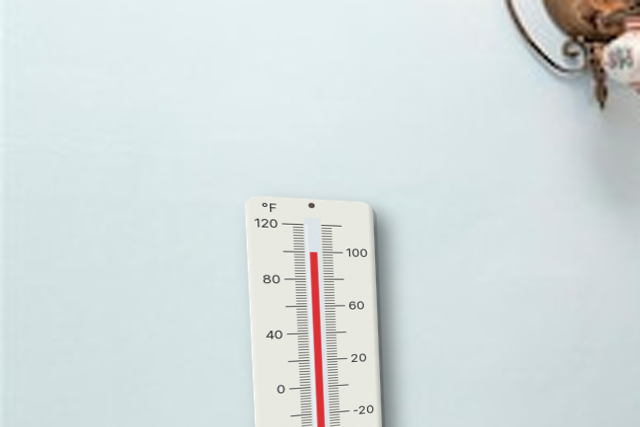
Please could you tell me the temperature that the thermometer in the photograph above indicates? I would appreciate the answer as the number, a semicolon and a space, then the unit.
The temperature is 100; °F
